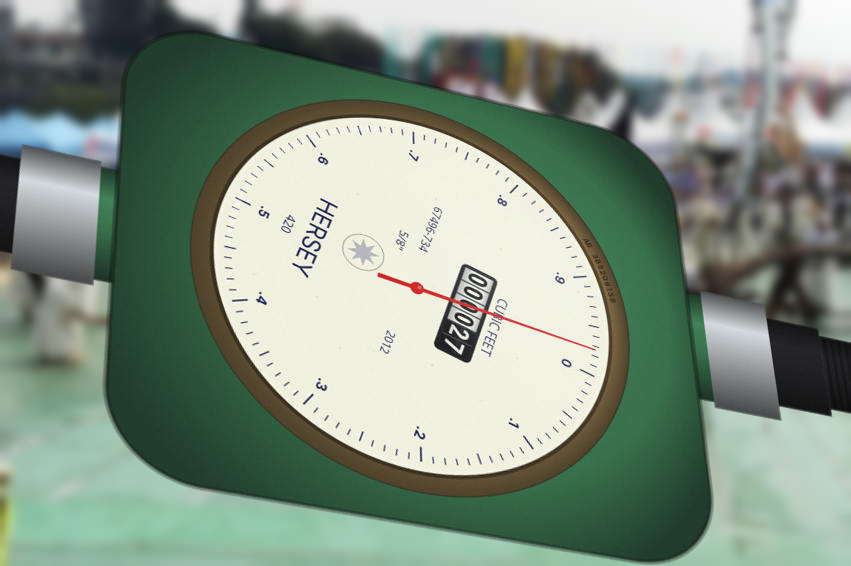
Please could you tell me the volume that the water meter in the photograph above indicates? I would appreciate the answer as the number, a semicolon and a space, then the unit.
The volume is 26.97; ft³
